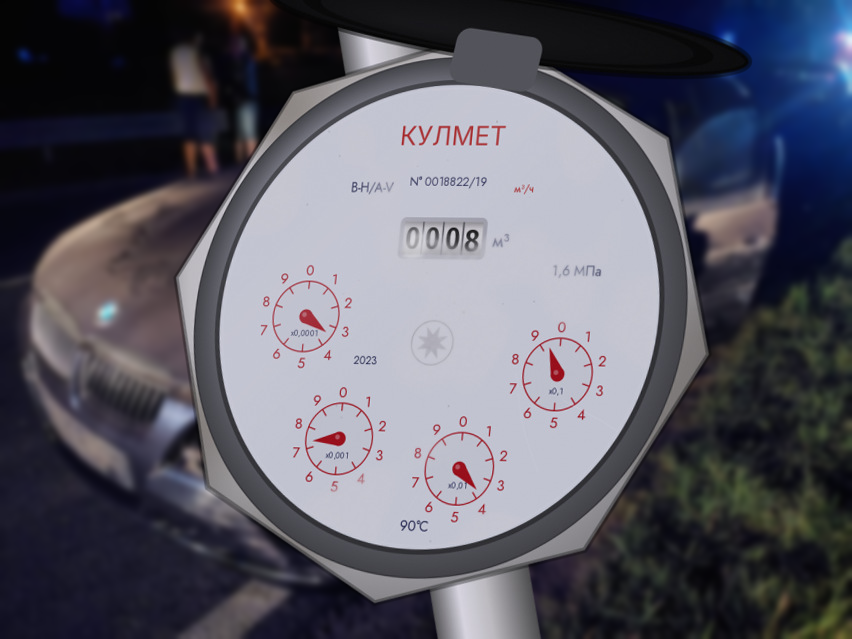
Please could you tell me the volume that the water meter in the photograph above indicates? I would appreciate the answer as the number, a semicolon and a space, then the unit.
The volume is 7.9373; m³
